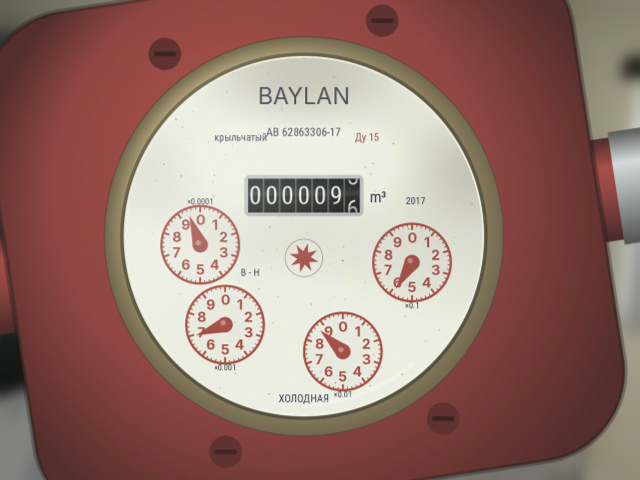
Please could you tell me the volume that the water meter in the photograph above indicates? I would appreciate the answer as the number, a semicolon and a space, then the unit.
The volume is 95.5869; m³
